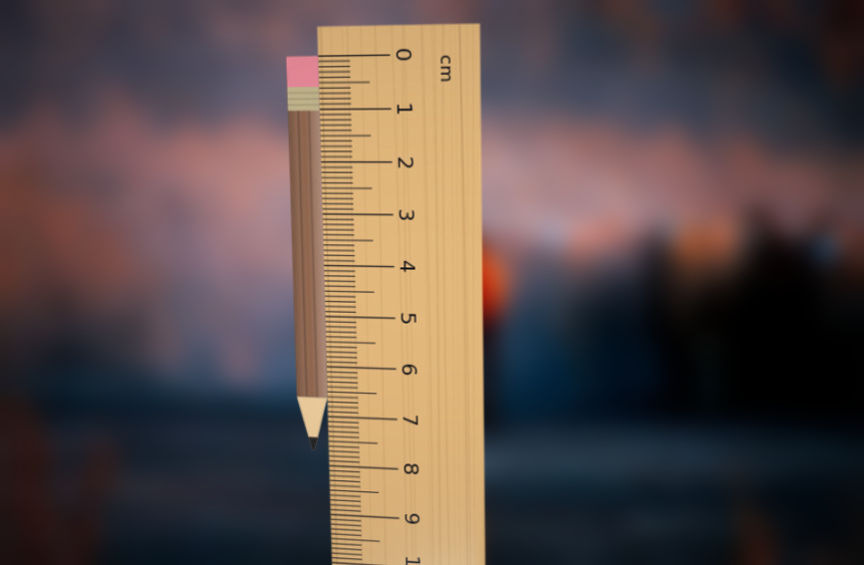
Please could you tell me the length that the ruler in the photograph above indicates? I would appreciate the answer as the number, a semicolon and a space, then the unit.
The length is 7.7; cm
